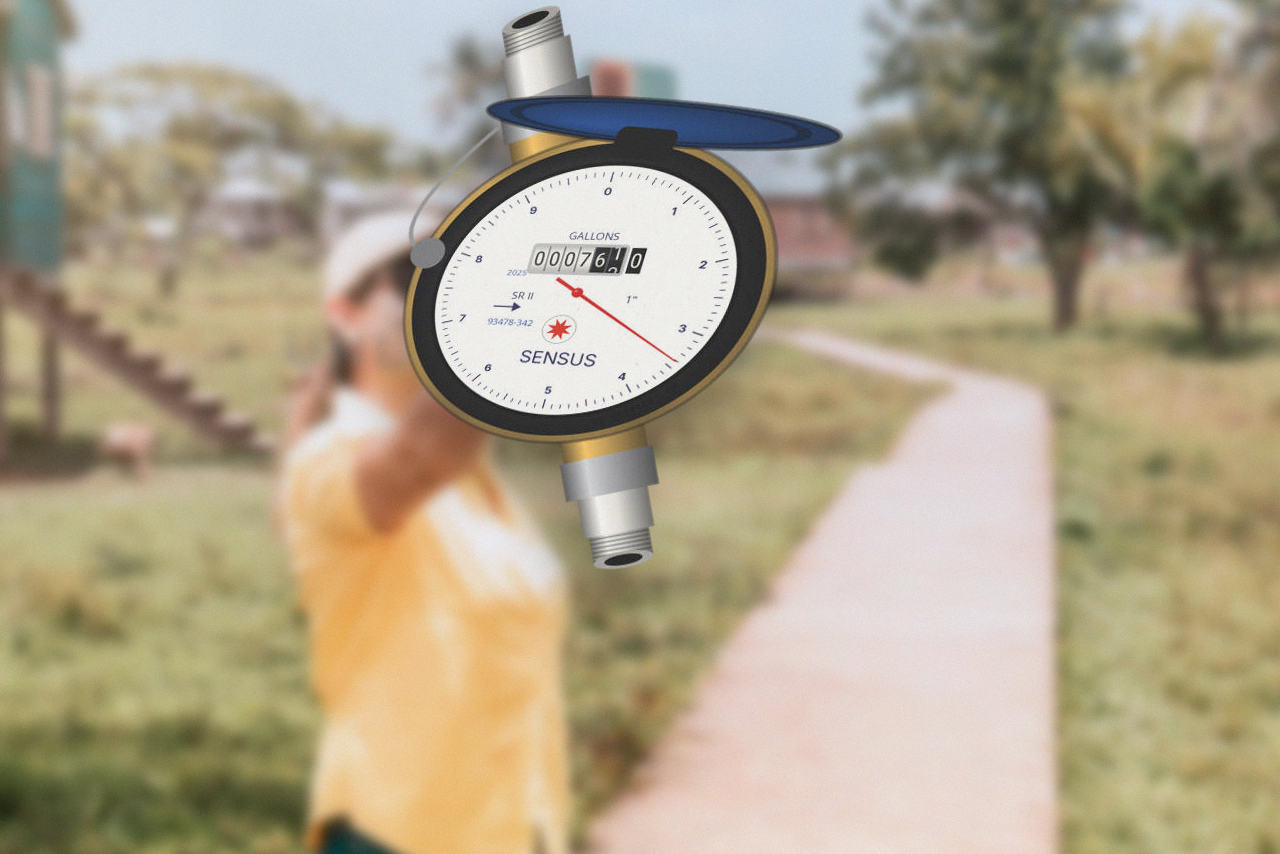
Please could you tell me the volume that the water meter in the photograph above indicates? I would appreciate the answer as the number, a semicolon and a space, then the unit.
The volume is 7613.4; gal
